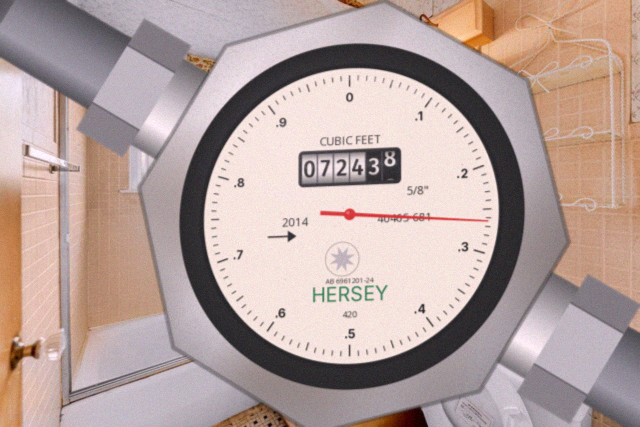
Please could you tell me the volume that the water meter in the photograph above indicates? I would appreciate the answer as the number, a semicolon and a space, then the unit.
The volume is 72438.26; ft³
